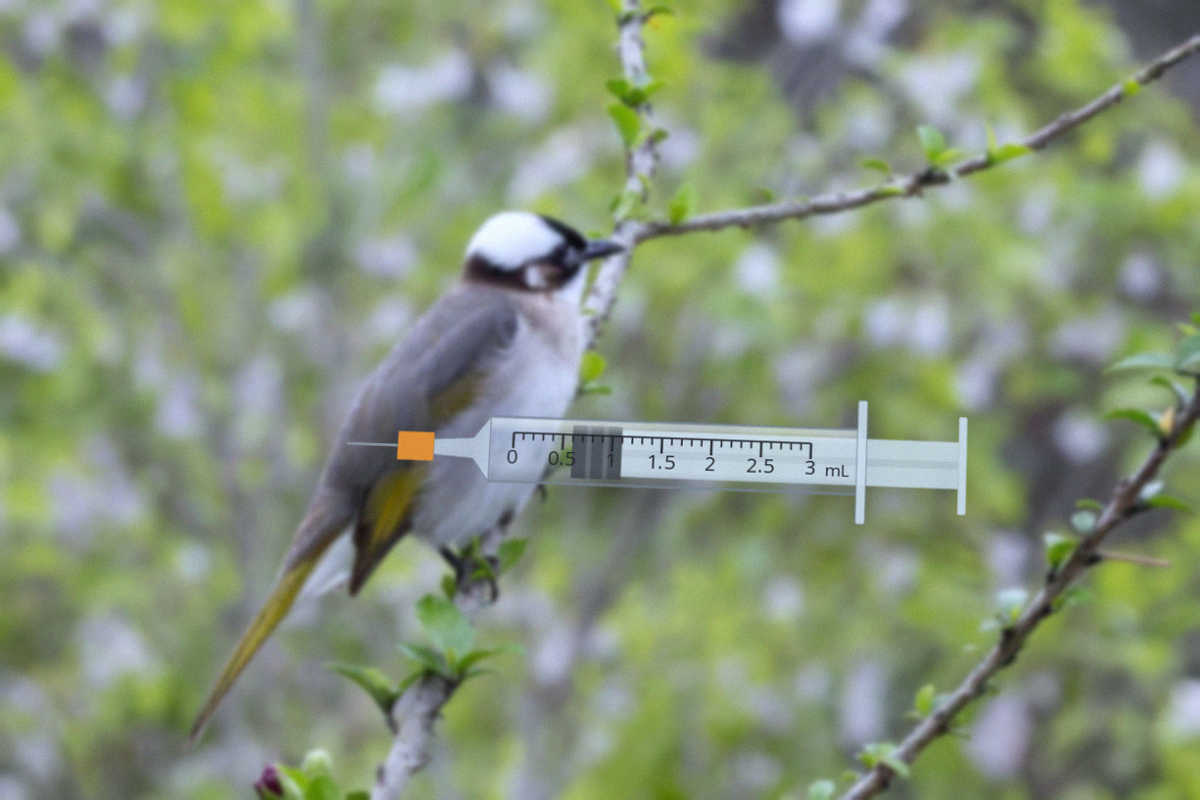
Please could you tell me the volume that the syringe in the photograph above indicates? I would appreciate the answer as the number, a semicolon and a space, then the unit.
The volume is 0.6; mL
